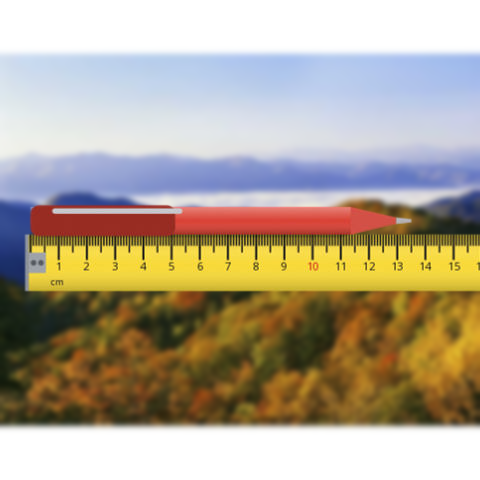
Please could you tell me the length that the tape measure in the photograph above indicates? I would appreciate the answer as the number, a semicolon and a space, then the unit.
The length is 13.5; cm
